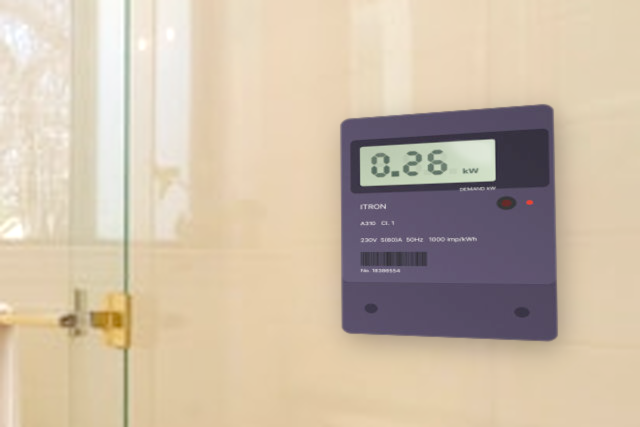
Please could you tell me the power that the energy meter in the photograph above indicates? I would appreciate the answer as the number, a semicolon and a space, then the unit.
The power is 0.26; kW
